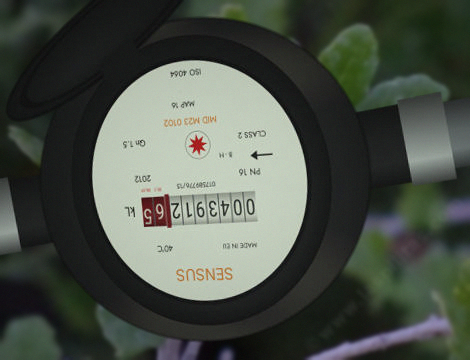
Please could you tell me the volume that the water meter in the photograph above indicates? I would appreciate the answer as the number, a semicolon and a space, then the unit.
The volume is 43912.65; kL
